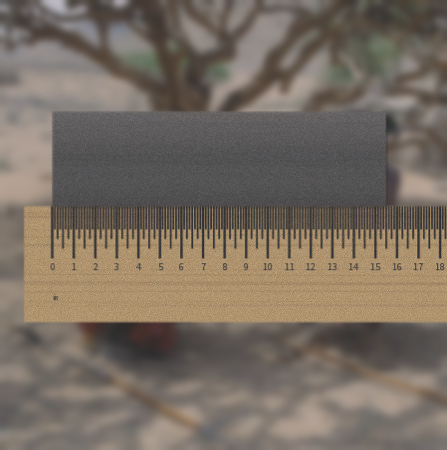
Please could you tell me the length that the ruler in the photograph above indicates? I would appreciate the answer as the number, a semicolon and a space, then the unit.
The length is 15.5; in
